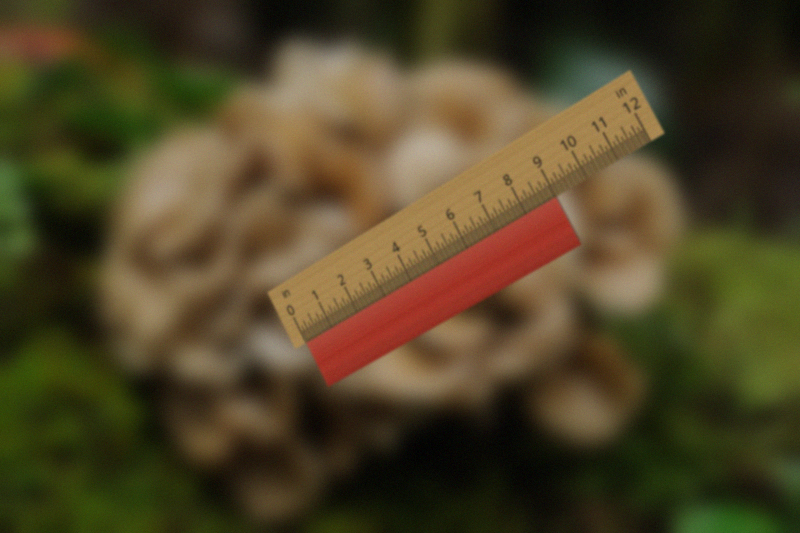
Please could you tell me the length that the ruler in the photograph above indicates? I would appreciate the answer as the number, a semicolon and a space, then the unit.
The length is 9; in
